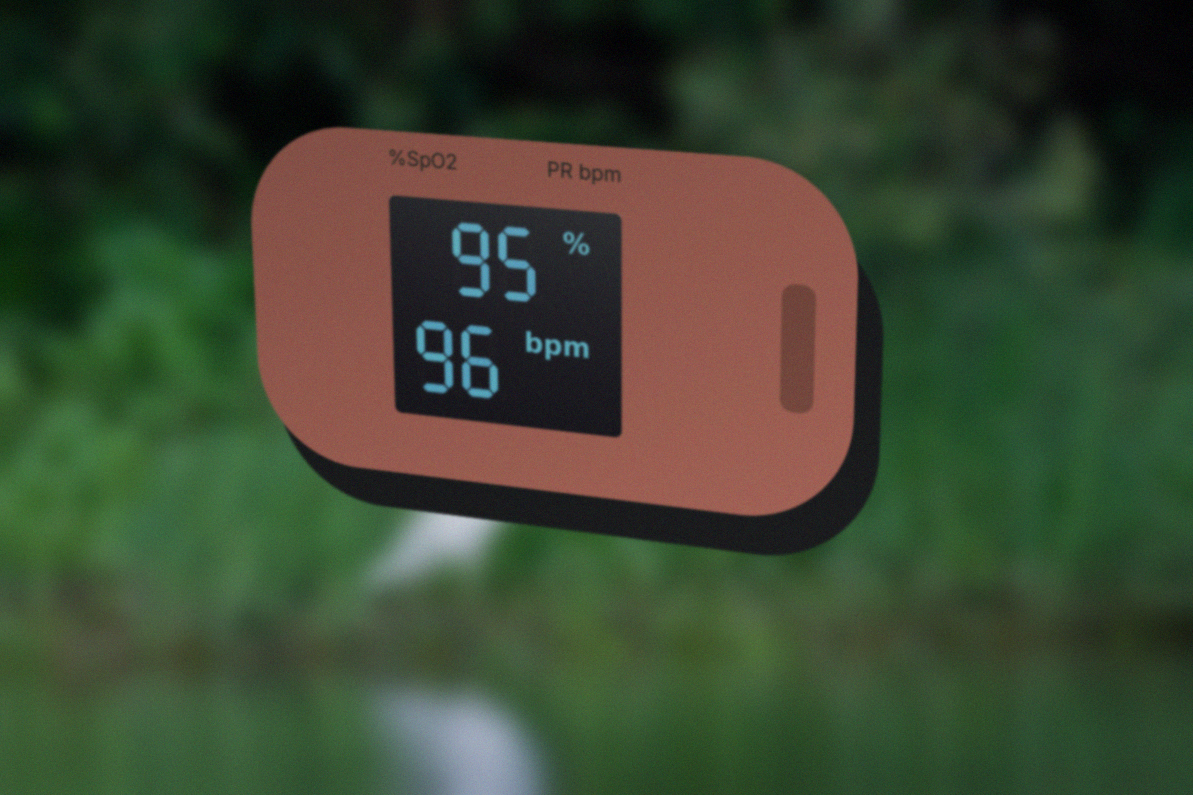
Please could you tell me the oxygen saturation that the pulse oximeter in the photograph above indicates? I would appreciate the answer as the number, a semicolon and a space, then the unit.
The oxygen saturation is 95; %
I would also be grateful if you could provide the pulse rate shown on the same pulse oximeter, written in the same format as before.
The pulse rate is 96; bpm
